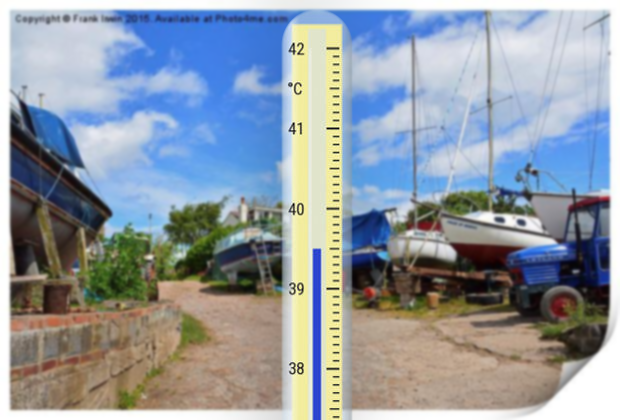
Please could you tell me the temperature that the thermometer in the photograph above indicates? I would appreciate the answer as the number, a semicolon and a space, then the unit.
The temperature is 39.5; °C
